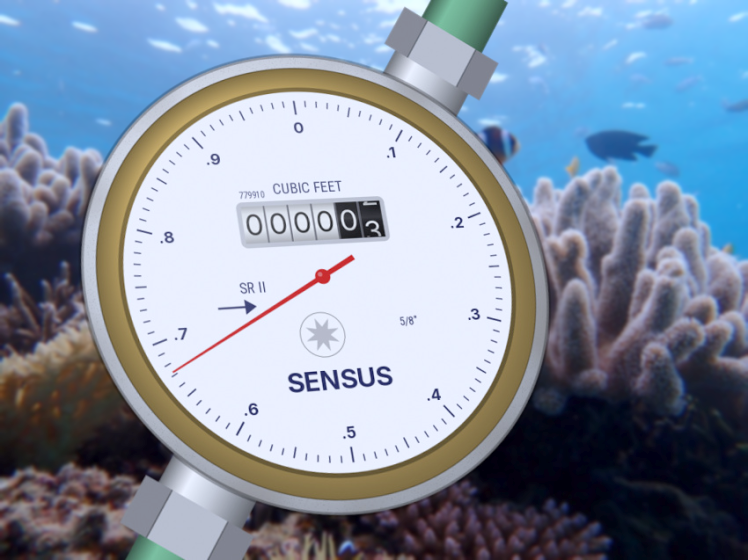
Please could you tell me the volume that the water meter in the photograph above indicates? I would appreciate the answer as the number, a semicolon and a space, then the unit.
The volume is 2.67; ft³
